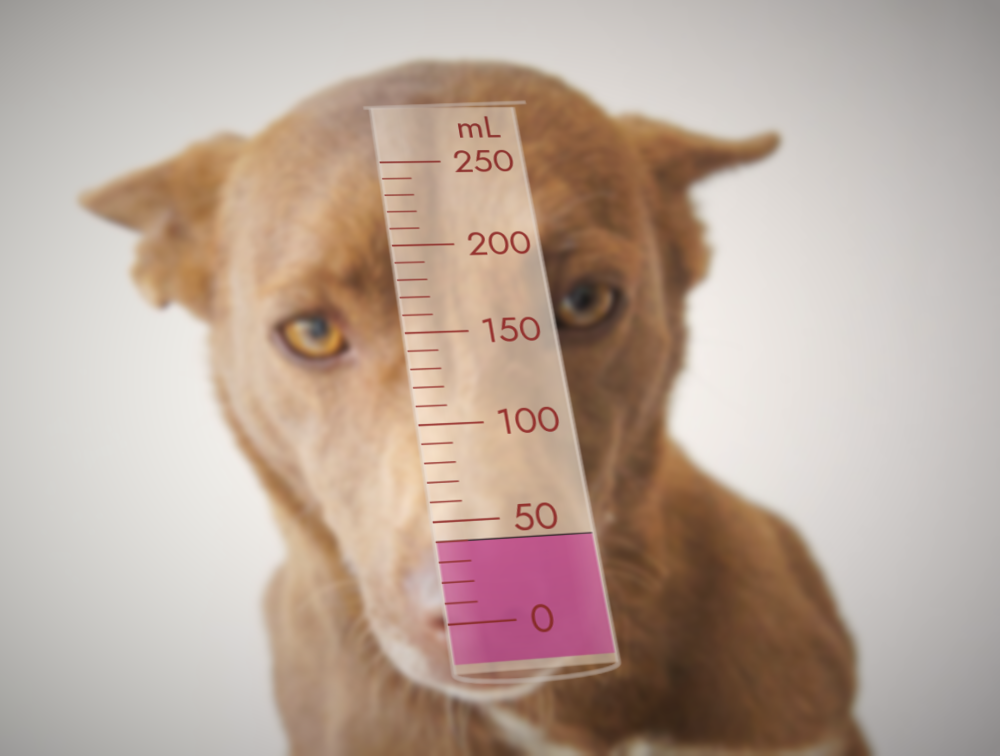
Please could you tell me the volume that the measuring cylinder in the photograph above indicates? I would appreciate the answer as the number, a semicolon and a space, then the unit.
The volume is 40; mL
